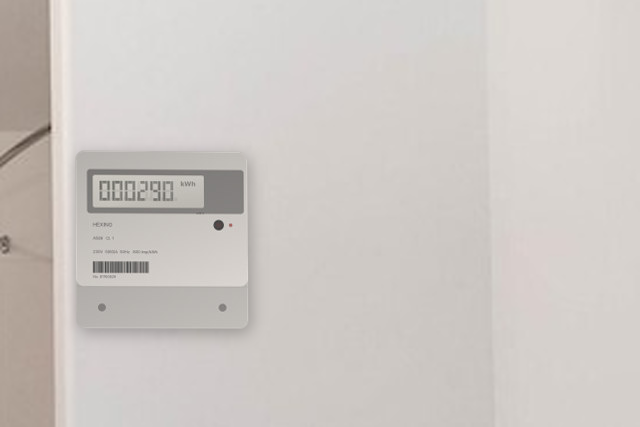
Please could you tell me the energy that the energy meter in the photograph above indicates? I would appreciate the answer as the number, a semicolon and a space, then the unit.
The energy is 290; kWh
